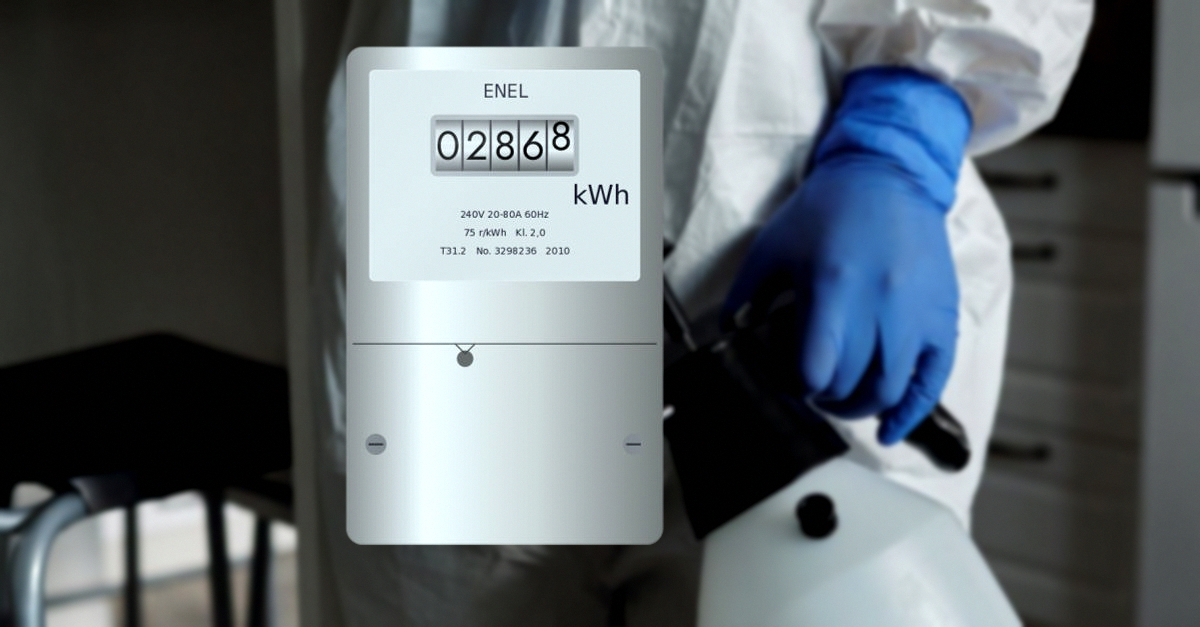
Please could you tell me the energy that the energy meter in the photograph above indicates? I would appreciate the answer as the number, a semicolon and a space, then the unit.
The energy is 2868; kWh
